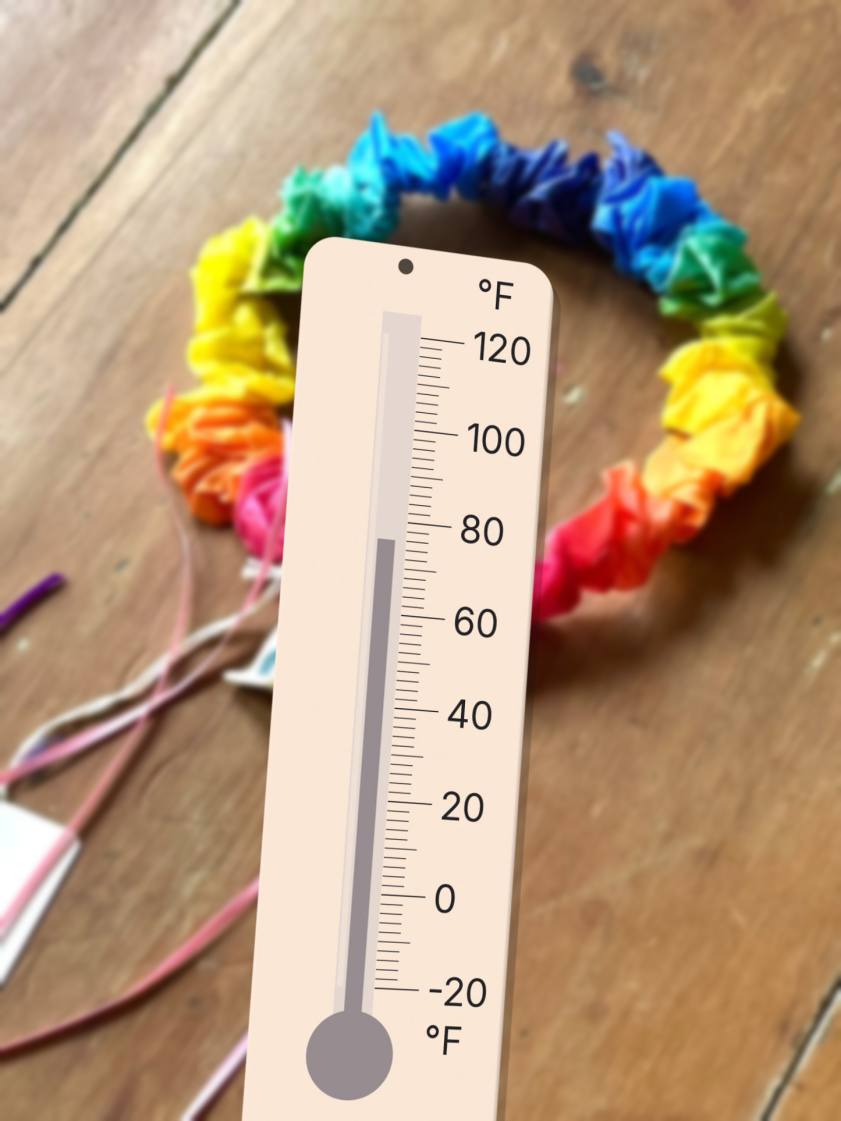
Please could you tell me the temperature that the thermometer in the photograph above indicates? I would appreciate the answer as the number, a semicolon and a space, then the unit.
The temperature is 76; °F
